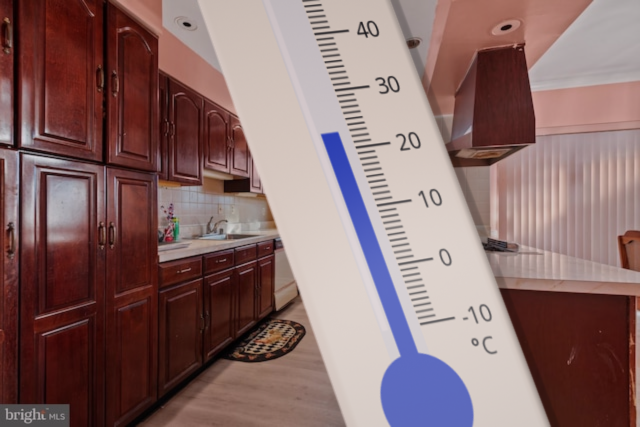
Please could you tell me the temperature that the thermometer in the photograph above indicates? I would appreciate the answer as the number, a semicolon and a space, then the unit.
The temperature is 23; °C
